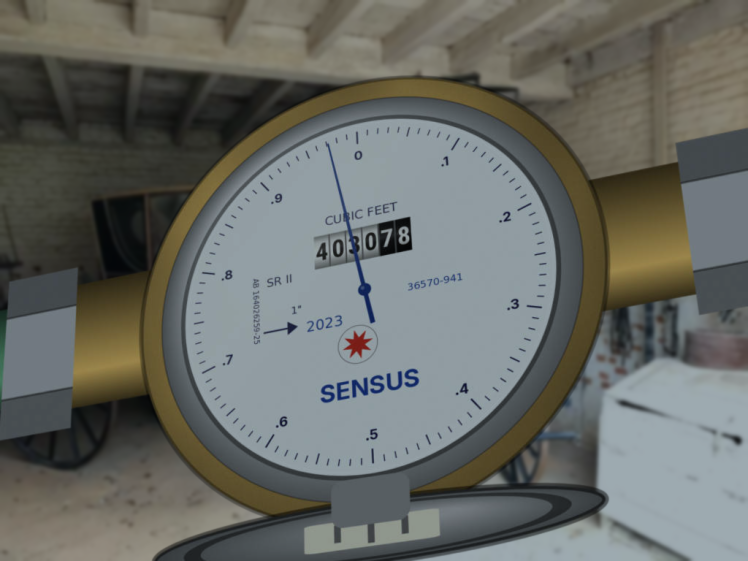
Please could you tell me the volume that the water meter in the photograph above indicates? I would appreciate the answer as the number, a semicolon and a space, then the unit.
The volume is 403077.97; ft³
